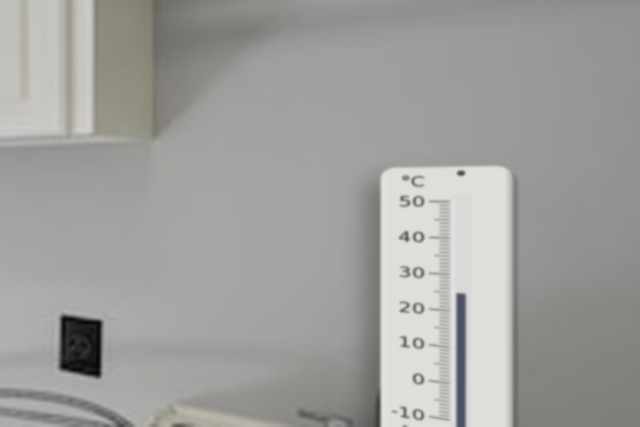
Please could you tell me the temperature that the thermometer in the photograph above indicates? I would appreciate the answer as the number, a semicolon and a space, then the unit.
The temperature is 25; °C
